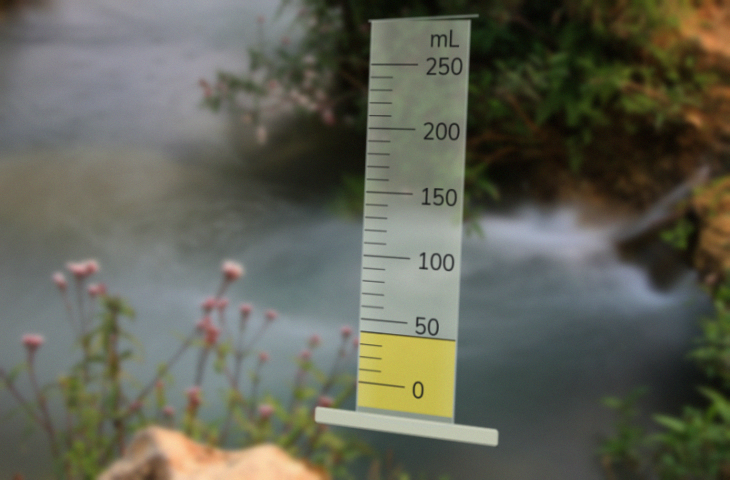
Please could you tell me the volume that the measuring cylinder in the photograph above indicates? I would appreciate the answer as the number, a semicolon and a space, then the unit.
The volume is 40; mL
